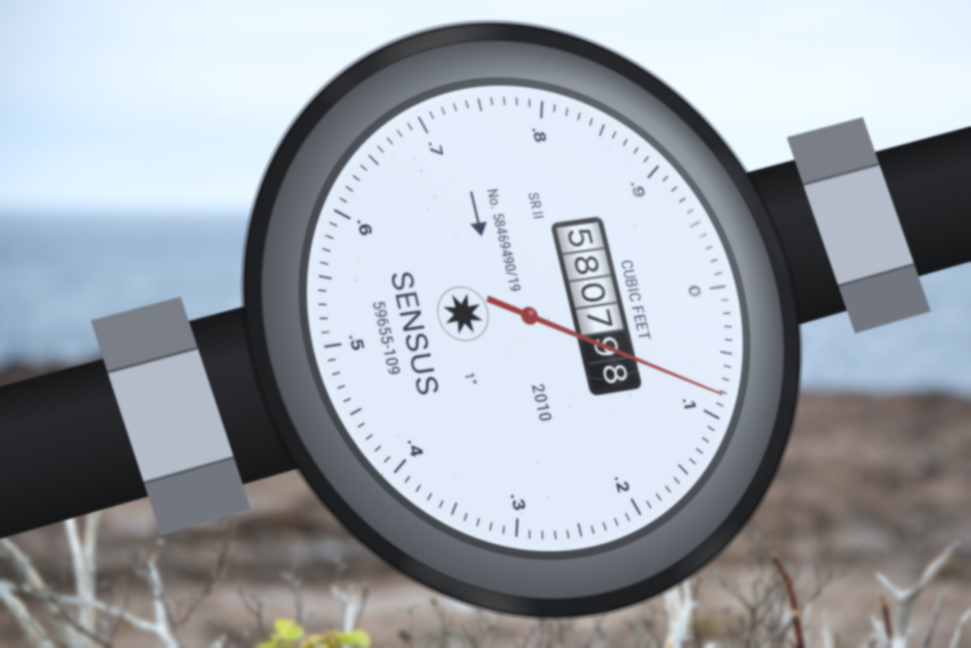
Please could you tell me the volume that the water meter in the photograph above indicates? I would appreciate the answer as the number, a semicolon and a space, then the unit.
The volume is 580798.08; ft³
